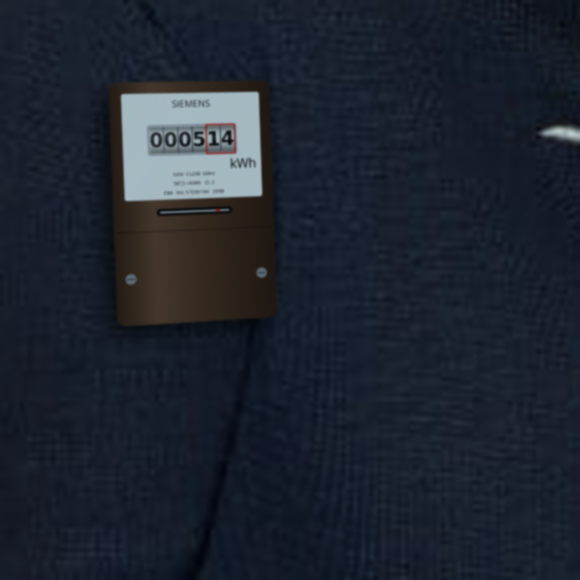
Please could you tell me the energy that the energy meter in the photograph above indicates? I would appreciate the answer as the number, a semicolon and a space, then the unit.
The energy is 5.14; kWh
